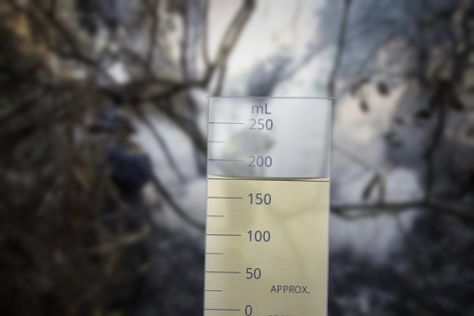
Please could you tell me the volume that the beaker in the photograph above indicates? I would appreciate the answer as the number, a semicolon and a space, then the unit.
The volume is 175; mL
